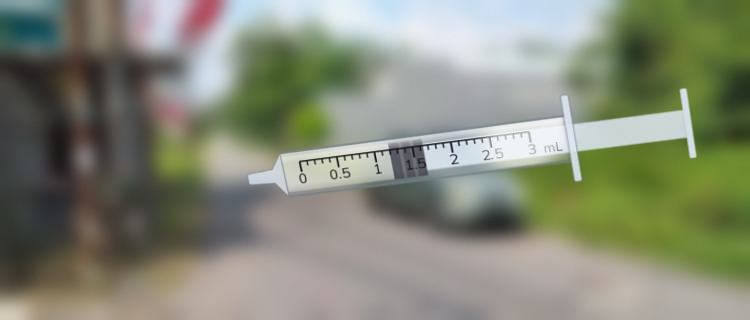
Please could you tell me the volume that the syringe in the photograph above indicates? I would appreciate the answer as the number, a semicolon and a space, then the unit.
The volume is 1.2; mL
